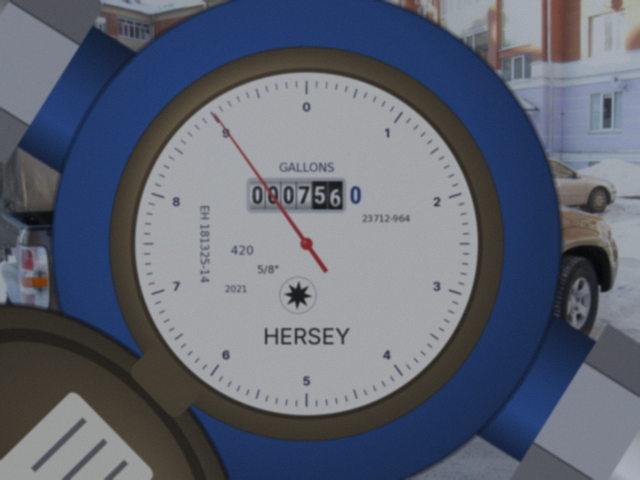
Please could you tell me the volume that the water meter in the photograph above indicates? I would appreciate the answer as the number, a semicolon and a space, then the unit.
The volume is 7559.0; gal
